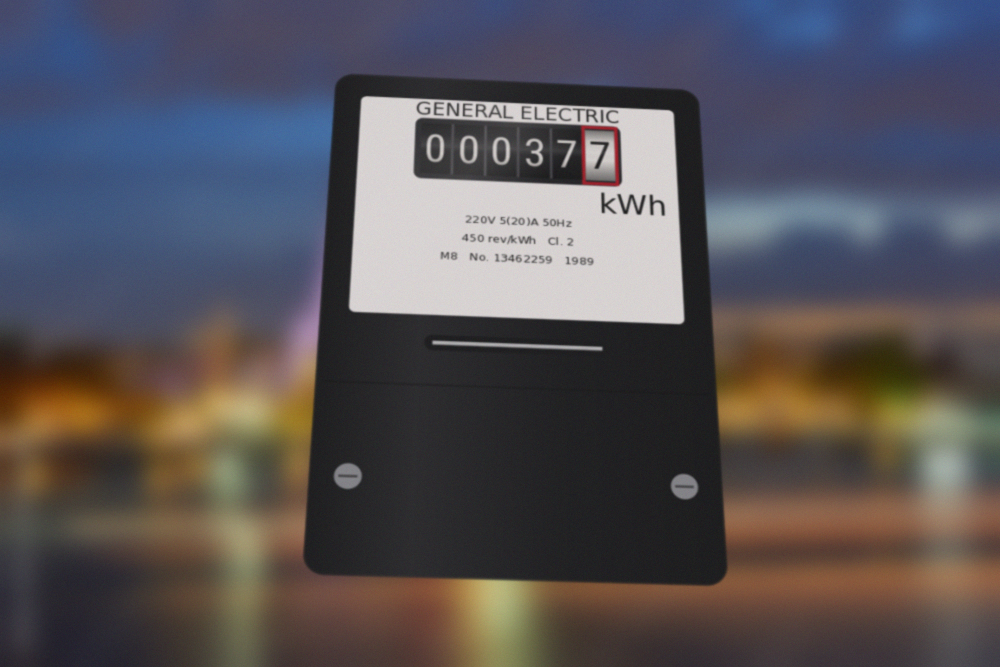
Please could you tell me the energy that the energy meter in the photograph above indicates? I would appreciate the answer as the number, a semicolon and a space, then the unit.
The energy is 37.7; kWh
